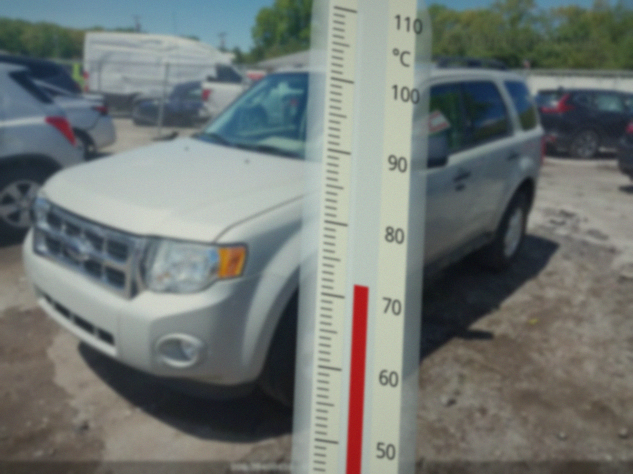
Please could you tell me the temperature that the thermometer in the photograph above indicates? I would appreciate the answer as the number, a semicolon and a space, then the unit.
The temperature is 72; °C
